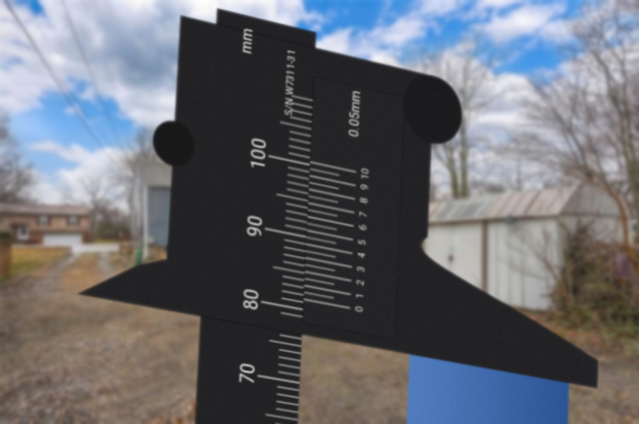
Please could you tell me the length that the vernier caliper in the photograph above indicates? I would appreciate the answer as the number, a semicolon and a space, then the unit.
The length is 81.4; mm
